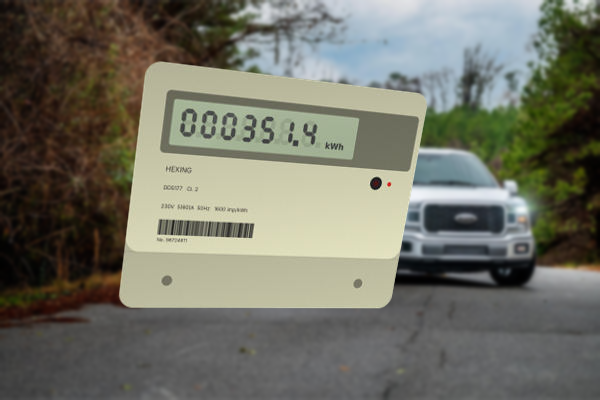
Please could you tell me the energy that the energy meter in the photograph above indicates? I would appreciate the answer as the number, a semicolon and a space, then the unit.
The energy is 351.4; kWh
